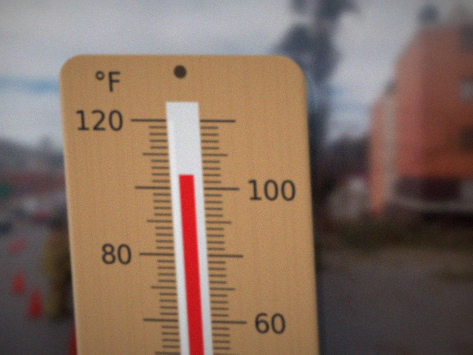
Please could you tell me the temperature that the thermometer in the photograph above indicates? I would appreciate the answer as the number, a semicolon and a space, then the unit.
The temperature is 104; °F
